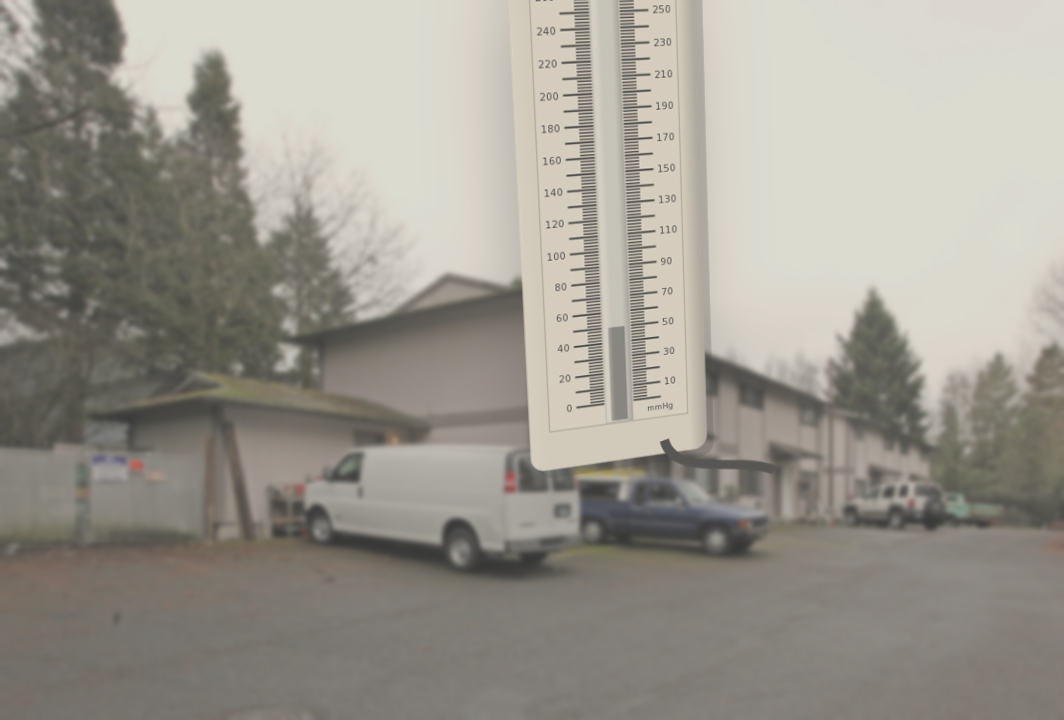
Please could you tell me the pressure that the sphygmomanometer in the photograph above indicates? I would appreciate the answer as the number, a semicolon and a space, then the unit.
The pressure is 50; mmHg
